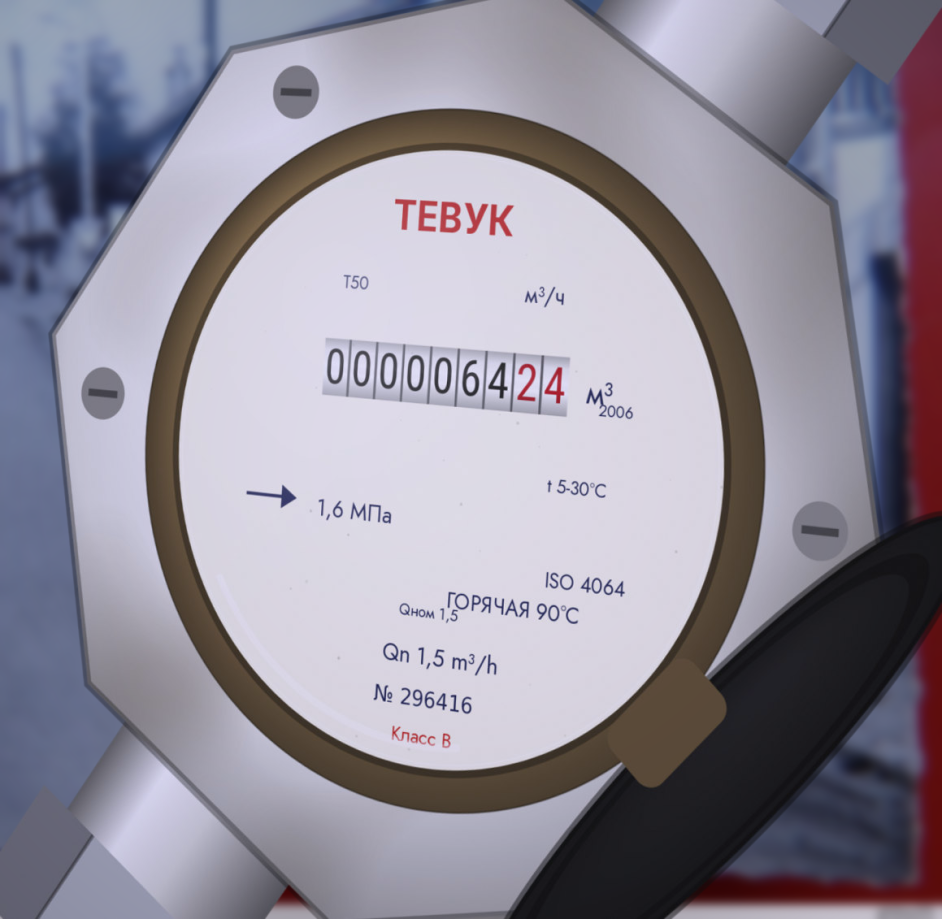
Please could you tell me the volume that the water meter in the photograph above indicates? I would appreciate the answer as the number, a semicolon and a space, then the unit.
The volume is 64.24; m³
